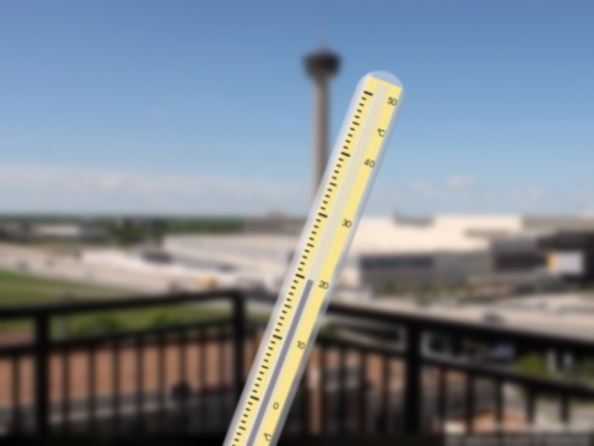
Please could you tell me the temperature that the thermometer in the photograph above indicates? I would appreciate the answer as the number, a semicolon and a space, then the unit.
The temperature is 20; °C
